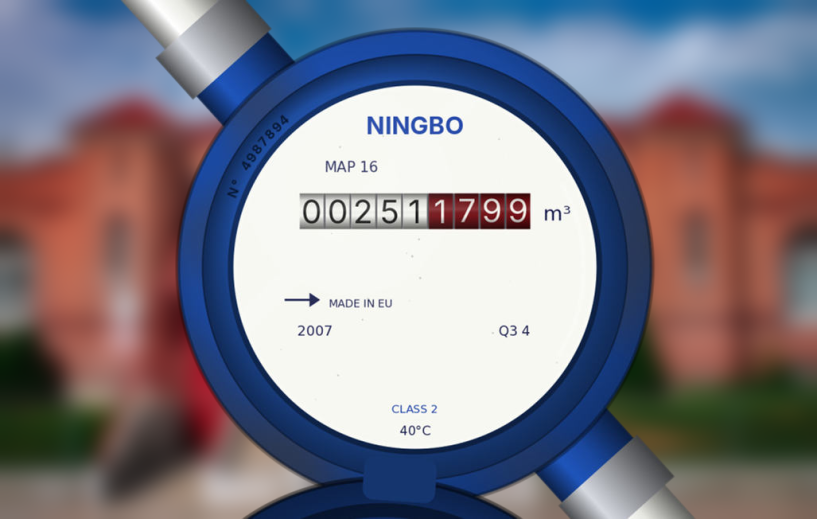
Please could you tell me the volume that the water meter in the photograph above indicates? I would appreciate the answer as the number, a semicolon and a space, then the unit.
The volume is 251.1799; m³
